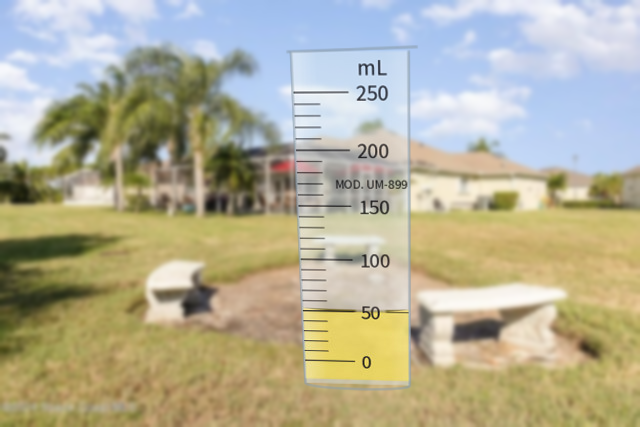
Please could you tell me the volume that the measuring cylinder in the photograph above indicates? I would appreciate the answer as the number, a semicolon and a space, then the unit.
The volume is 50; mL
